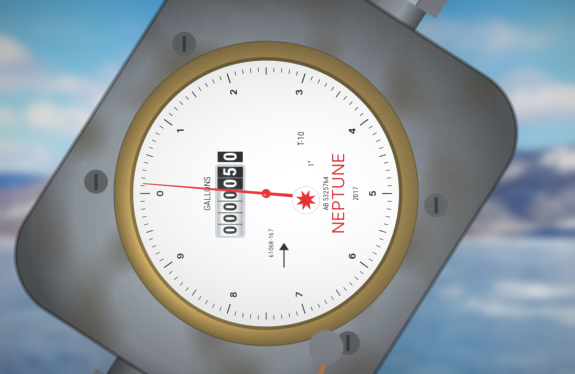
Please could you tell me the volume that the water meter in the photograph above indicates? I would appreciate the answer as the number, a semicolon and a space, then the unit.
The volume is 50.1; gal
